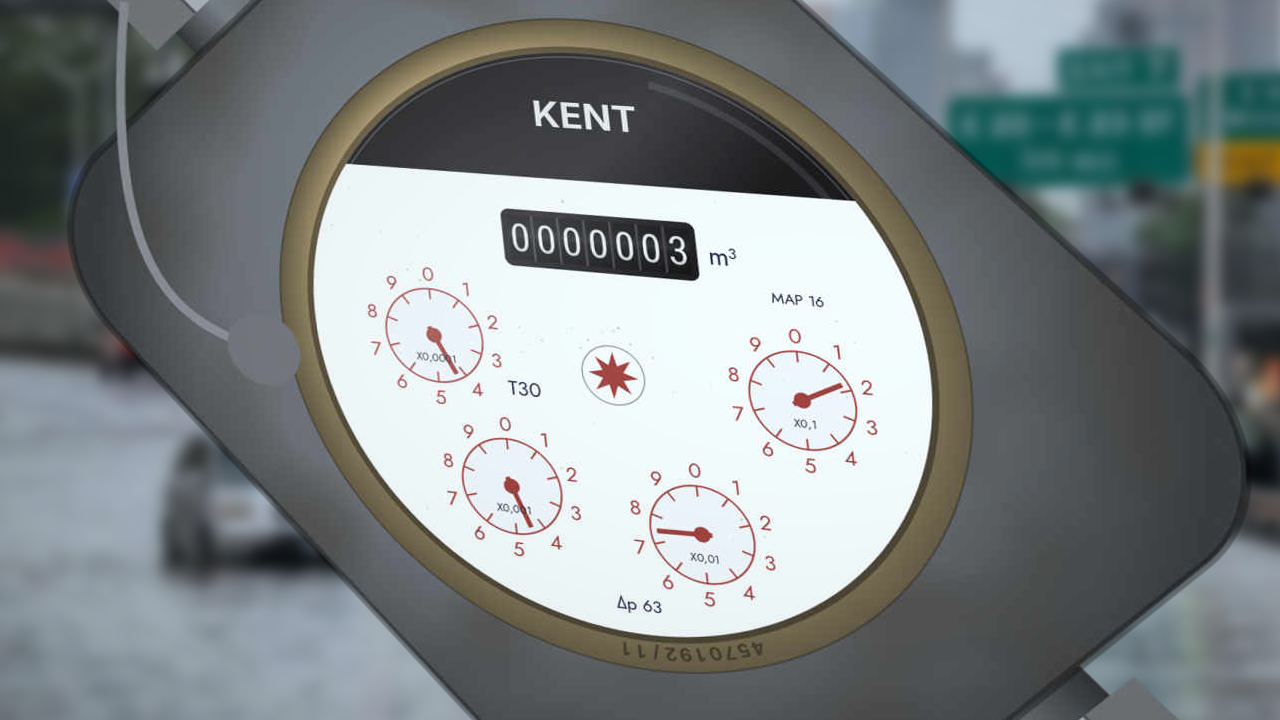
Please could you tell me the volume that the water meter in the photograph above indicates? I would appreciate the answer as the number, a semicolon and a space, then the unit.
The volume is 3.1744; m³
